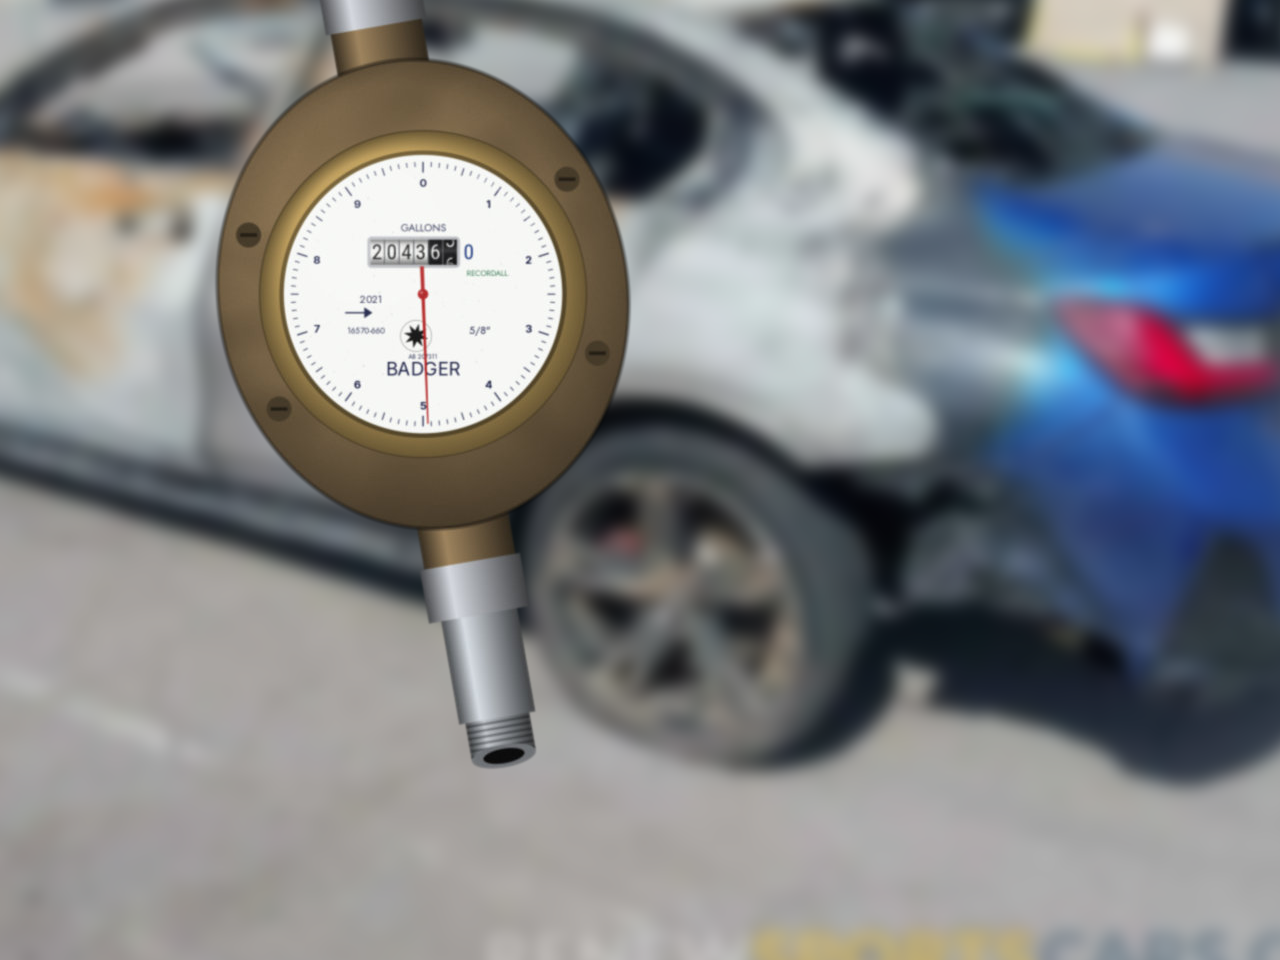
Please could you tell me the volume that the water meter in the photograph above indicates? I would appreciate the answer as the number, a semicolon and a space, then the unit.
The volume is 2043654.9; gal
